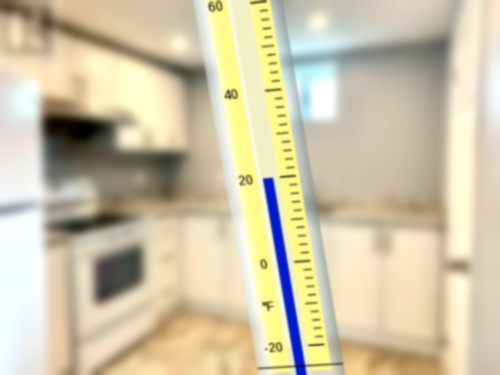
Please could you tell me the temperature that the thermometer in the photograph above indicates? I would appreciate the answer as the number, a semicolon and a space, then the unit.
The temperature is 20; °F
